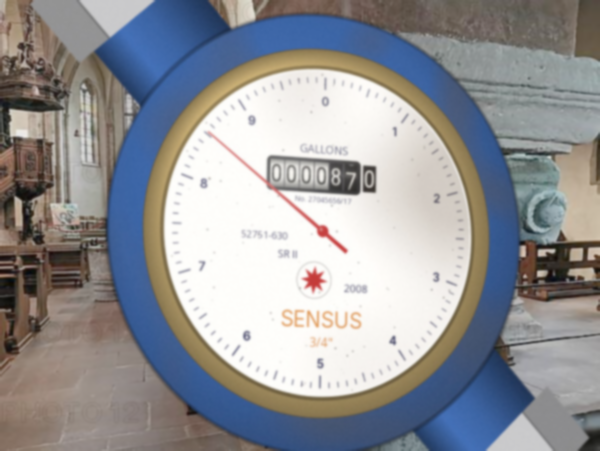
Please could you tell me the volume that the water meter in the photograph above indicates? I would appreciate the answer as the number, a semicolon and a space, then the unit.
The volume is 868.5; gal
